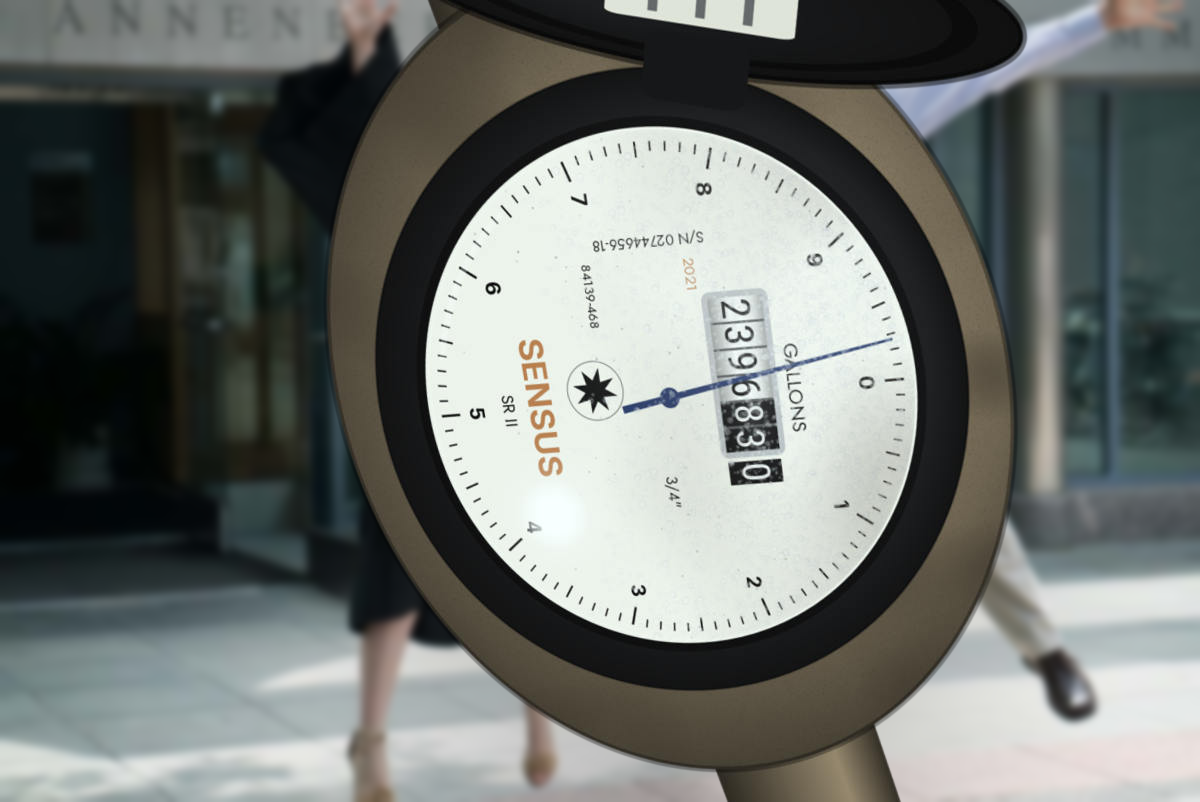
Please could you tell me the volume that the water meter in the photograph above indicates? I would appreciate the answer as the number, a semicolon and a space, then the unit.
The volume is 2396829.7; gal
